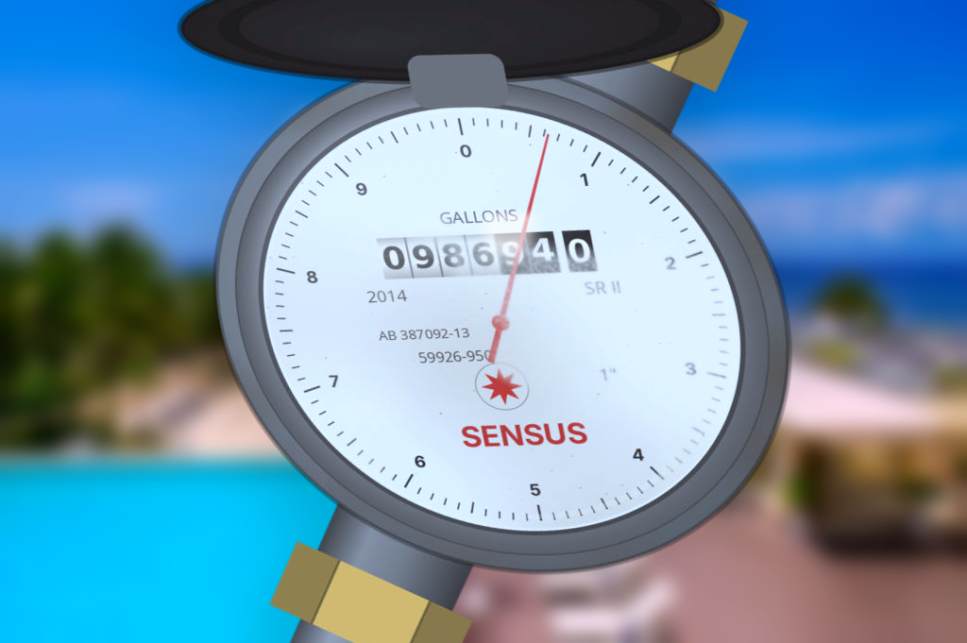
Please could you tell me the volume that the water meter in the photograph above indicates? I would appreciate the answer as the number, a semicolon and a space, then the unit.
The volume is 986940.6; gal
